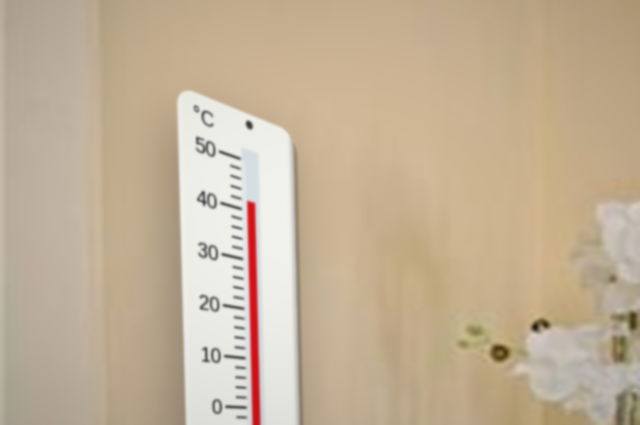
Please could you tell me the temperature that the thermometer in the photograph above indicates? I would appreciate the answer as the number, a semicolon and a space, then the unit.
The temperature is 42; °C
